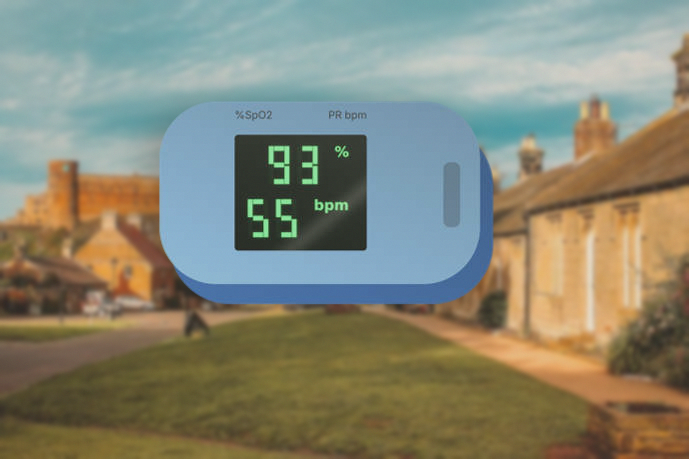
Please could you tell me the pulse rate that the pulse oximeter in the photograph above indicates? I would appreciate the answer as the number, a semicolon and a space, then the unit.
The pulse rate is 55; bpm
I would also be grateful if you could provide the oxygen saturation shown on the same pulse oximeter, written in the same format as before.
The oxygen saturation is 93; %
